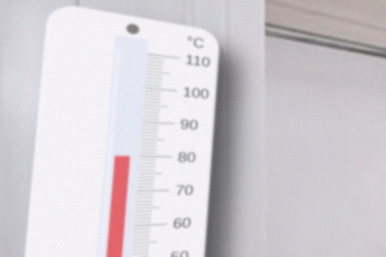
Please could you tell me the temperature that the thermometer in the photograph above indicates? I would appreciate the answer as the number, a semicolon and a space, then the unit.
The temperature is 80; °C
